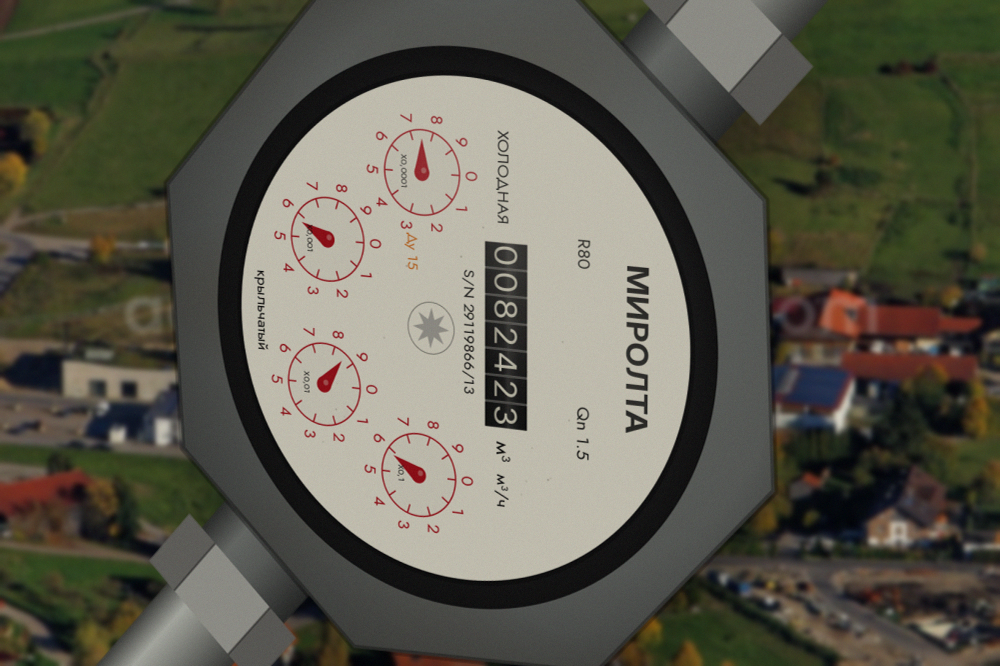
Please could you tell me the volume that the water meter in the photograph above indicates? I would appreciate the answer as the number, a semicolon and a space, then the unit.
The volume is 82423.5857; m³
